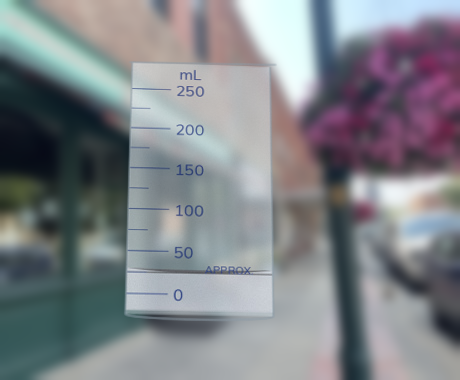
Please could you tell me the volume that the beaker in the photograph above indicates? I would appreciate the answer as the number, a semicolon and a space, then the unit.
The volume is 25; mL
